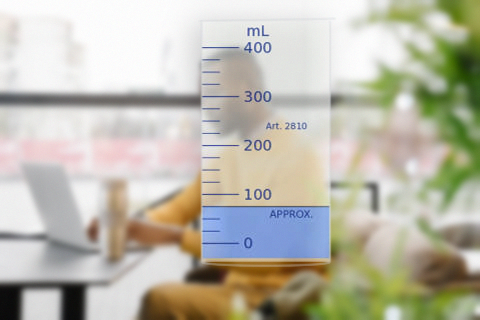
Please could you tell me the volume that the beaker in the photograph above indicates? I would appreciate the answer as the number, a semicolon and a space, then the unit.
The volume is 75; mL
